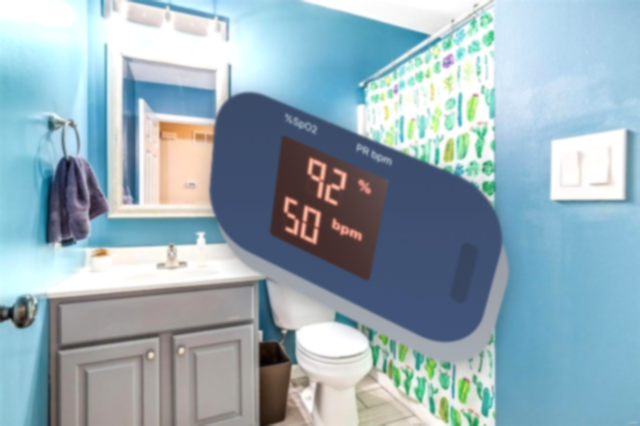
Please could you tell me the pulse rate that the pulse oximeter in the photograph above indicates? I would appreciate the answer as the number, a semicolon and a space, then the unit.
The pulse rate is 50; bpm
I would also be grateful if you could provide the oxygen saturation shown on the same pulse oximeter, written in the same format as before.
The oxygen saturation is 92; %
